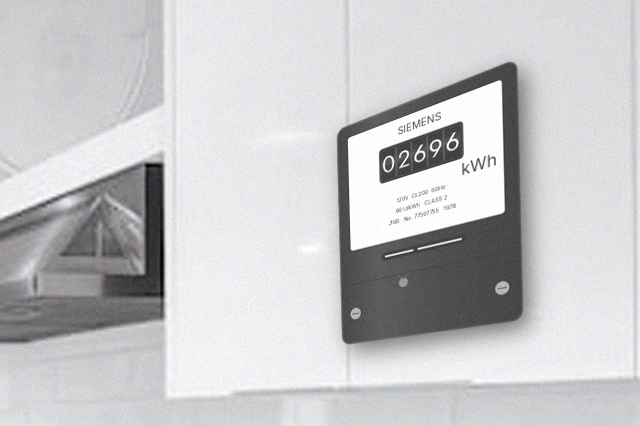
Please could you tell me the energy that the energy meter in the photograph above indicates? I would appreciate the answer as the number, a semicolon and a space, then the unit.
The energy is 2696; kWh
